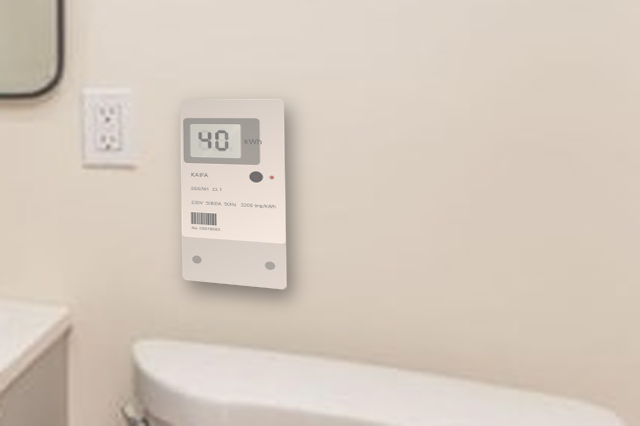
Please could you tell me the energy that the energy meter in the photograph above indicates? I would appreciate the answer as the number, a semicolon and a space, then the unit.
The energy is 40; kWh
